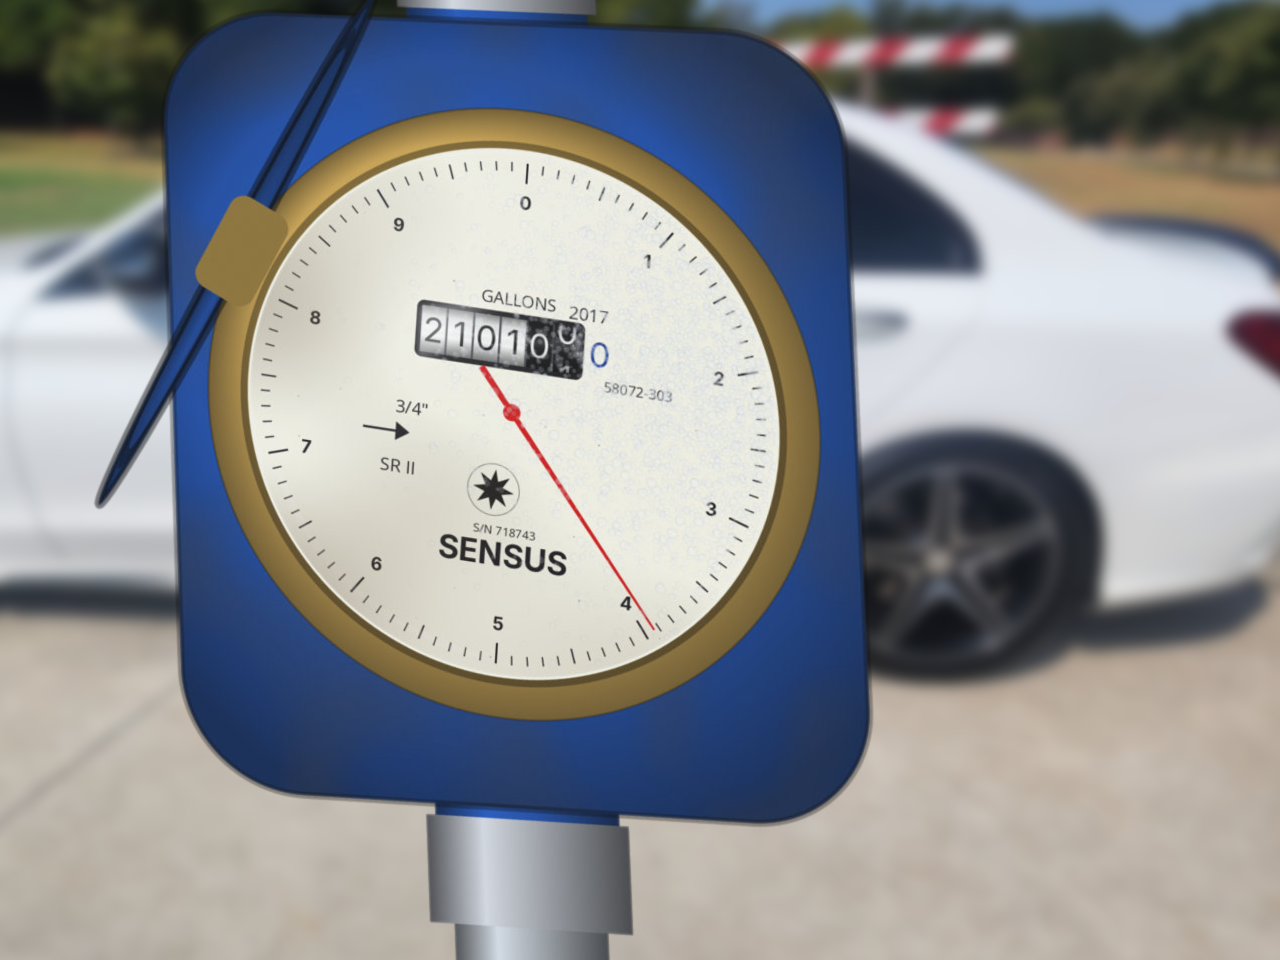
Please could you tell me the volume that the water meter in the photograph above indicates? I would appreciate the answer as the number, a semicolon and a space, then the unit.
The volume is 2101003.9; gal
